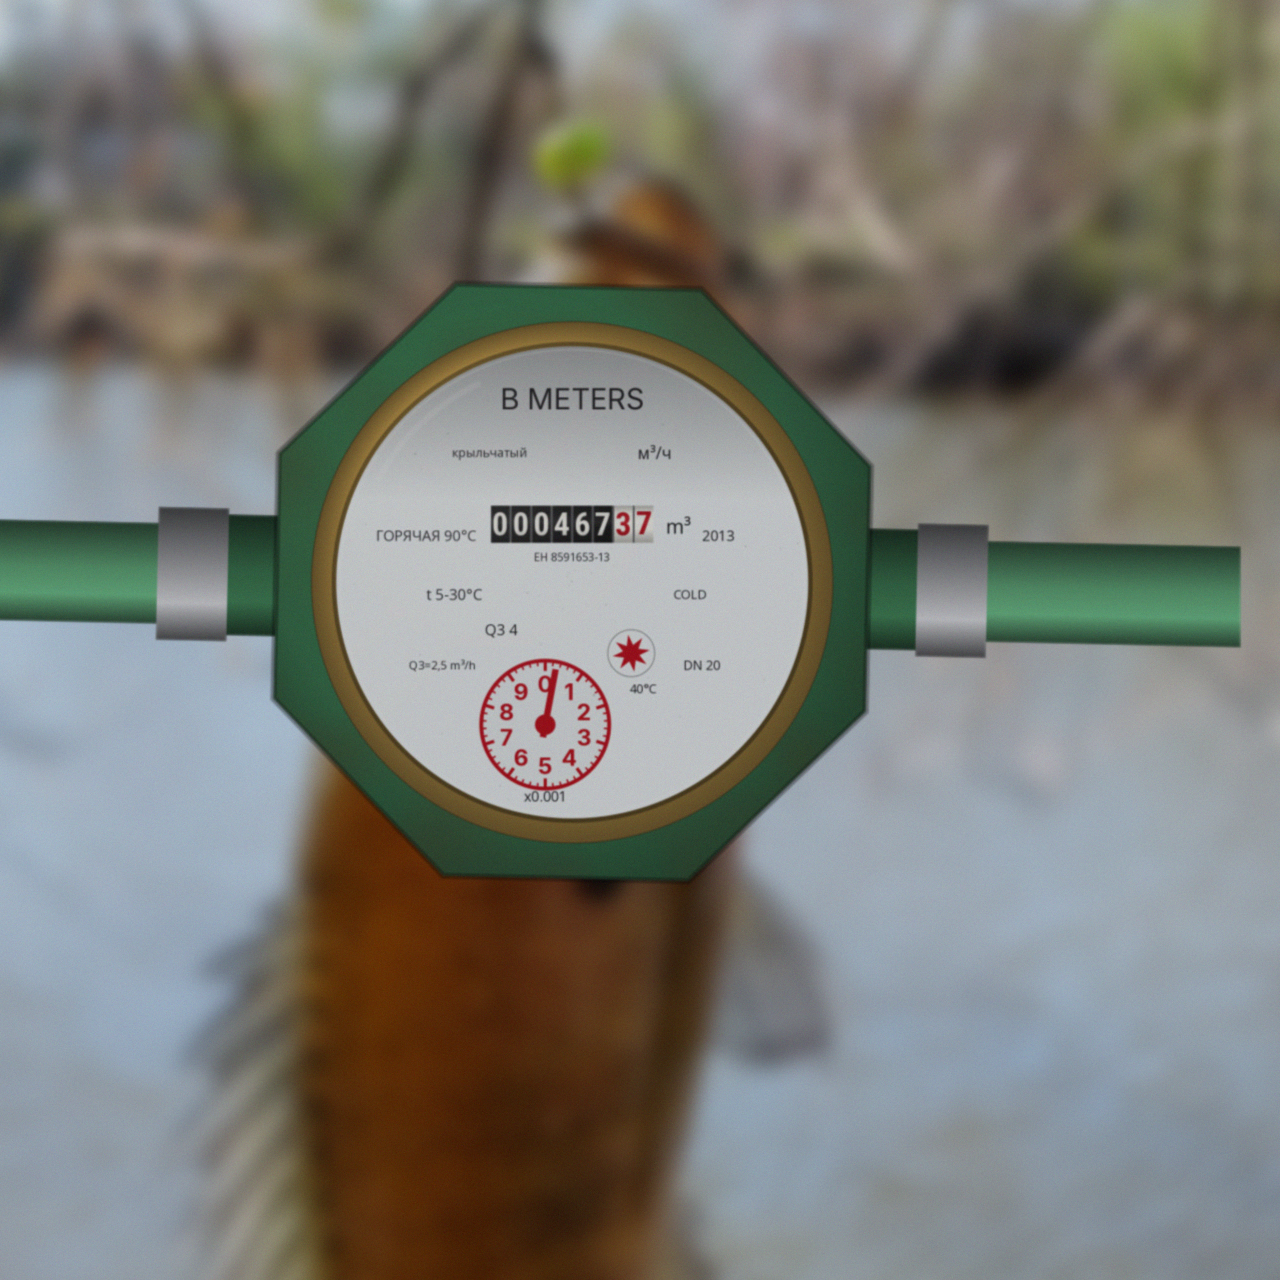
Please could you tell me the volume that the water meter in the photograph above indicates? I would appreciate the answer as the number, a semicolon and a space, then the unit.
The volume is 467.370; m³
